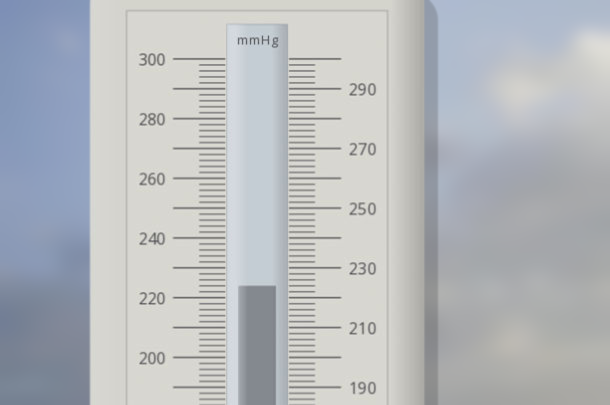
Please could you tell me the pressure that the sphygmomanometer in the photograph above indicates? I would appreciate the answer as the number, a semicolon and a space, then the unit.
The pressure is 224; mmHg
